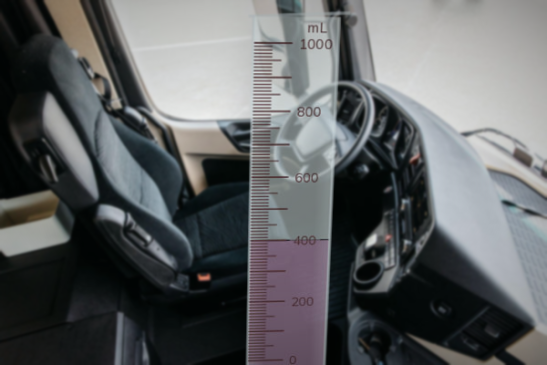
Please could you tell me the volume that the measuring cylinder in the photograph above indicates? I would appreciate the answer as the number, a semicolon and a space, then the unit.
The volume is 400; mL
